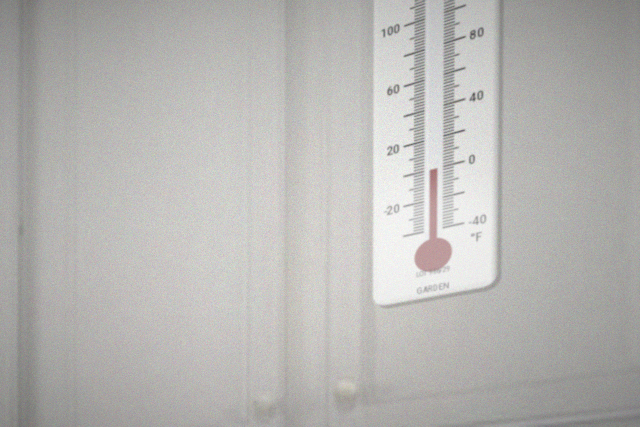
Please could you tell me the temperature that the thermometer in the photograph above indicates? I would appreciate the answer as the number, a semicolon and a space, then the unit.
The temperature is 0; °F
